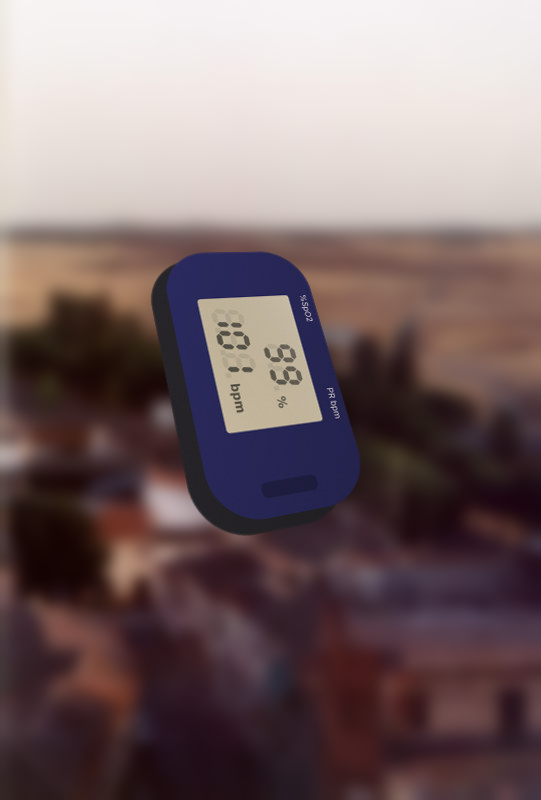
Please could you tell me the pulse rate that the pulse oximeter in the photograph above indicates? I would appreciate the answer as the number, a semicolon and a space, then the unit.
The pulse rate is 101; bpm
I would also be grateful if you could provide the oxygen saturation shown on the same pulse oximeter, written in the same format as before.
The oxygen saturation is 99; %
